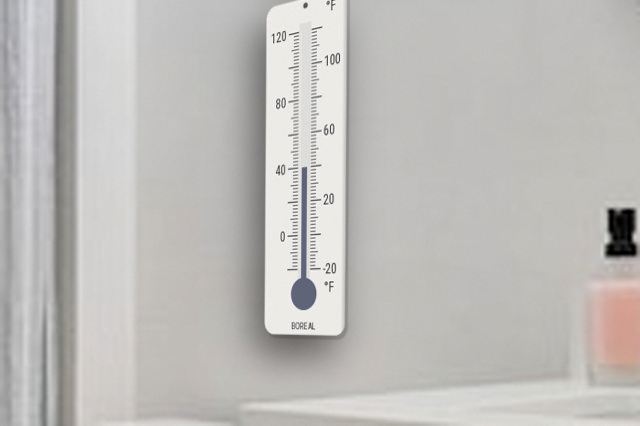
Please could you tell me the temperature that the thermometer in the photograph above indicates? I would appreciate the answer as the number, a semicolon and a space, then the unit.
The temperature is 40; °F
